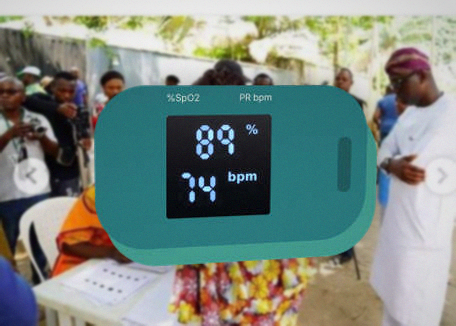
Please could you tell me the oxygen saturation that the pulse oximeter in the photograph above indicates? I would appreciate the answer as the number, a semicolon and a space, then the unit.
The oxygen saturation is 89; %
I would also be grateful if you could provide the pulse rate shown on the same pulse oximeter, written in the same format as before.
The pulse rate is 74; bpm
